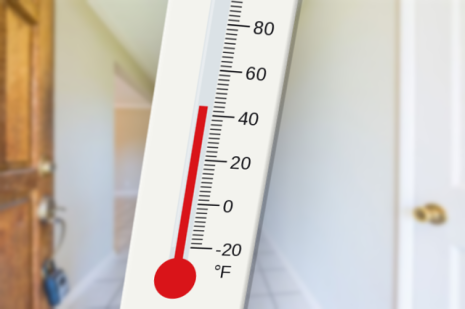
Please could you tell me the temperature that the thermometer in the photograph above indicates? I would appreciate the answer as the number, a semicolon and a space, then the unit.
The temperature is 44; °F
